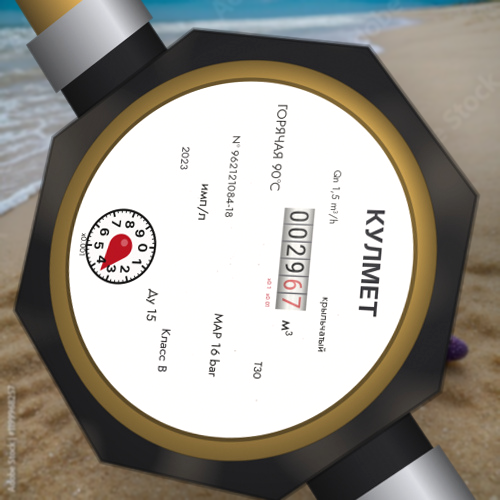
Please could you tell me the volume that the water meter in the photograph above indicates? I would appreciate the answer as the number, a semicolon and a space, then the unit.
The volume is 29.673; m³
